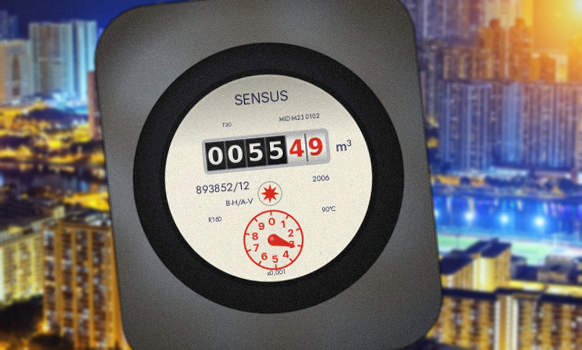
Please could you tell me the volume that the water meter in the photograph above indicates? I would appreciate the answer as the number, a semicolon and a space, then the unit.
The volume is 55.493; m³
